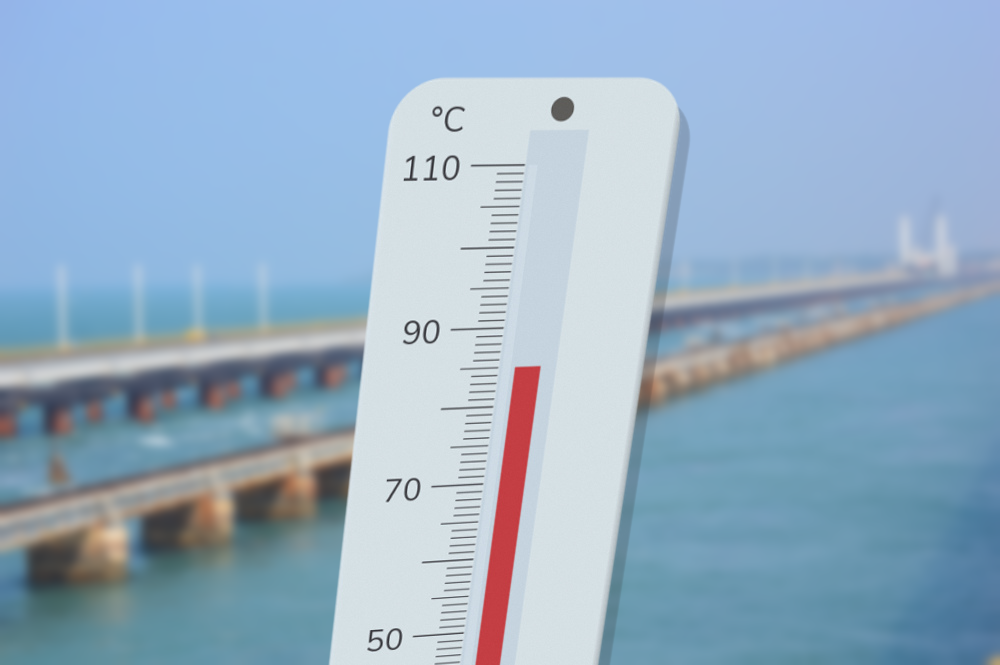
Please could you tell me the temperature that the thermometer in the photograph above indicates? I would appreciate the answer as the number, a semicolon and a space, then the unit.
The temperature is 85; °C
